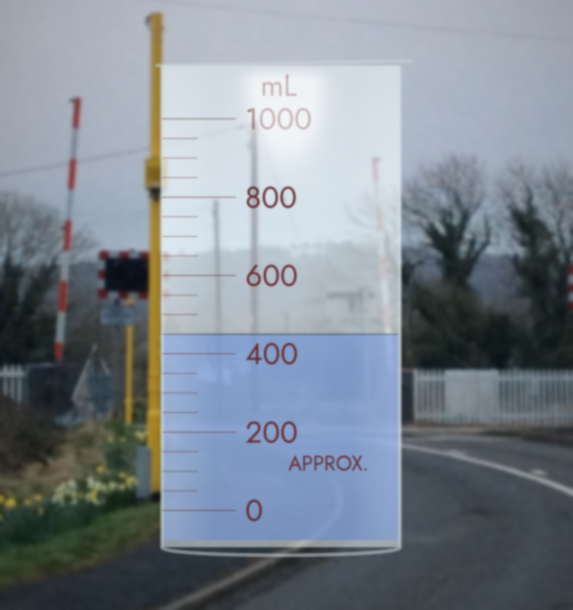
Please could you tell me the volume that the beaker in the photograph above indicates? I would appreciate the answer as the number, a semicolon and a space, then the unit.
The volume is 450; mL
